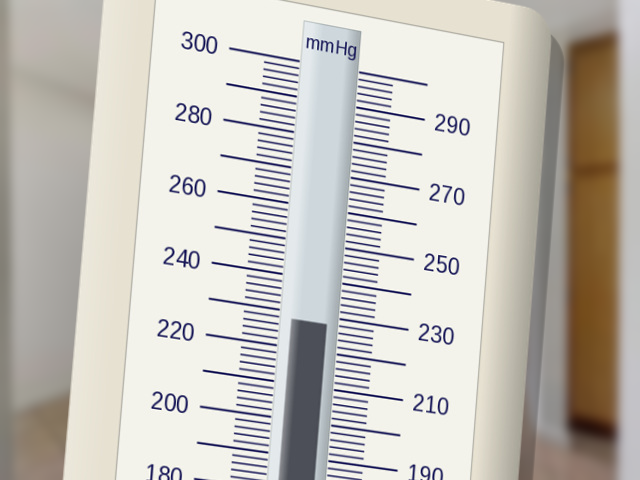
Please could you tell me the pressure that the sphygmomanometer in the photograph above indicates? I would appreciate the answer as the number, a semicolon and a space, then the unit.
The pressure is 228; mmHg
